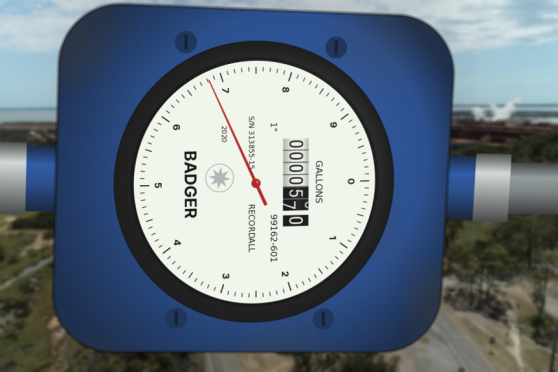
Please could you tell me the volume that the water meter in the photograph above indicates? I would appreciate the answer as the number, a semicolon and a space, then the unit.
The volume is 566.8; gal
